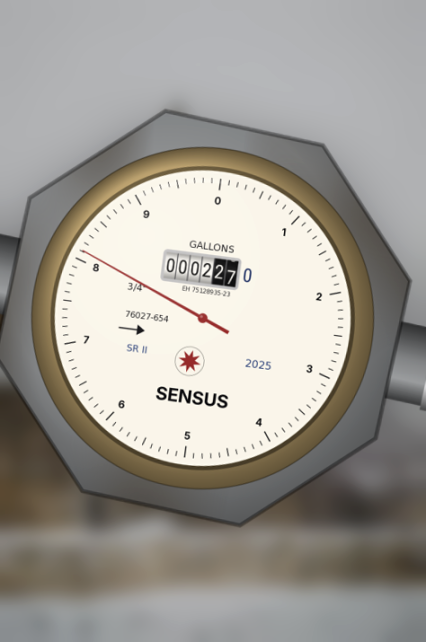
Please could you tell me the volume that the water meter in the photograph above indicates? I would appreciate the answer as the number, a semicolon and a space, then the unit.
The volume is 2268.1; gal
